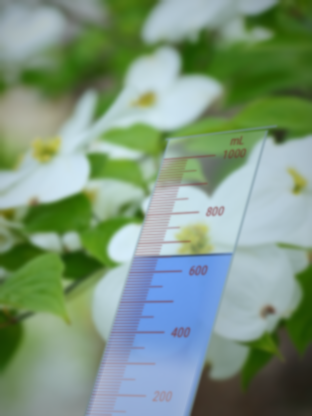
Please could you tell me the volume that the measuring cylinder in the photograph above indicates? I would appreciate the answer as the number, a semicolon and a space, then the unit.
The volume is 650; mL
